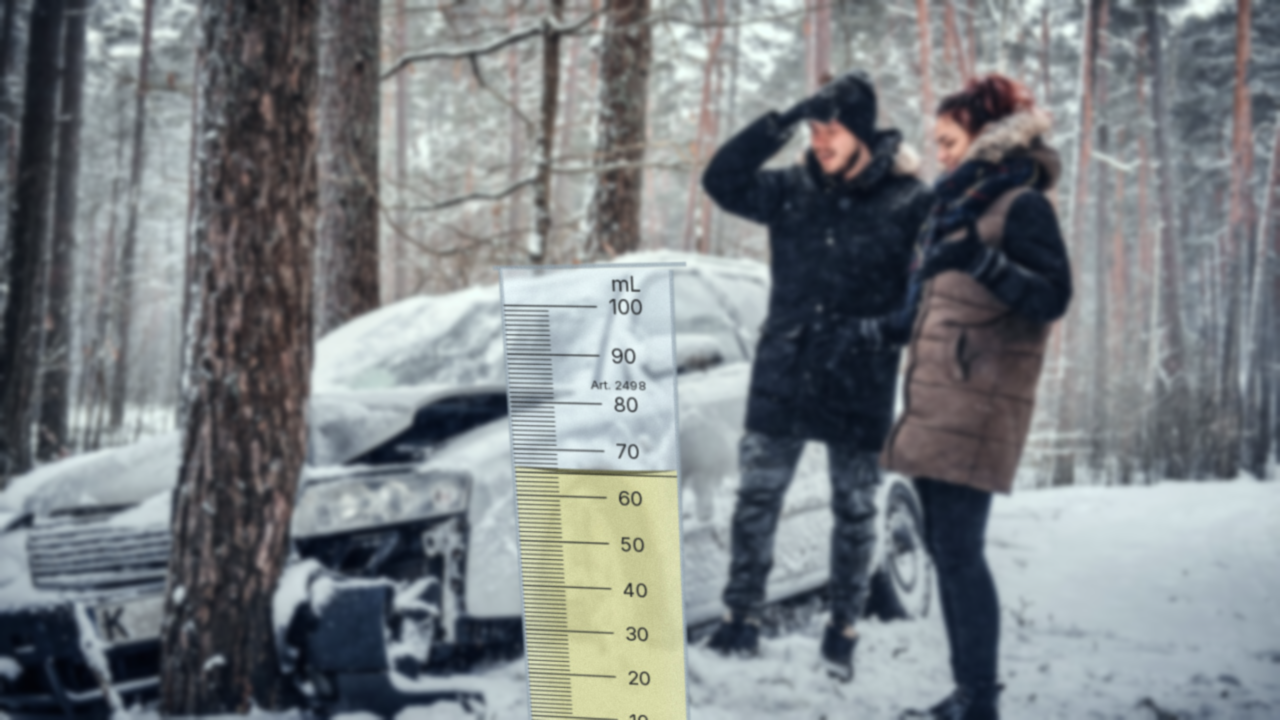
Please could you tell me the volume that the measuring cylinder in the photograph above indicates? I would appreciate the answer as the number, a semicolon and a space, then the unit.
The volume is 65; mL
